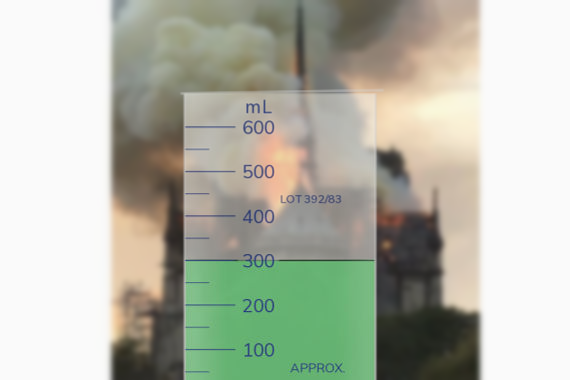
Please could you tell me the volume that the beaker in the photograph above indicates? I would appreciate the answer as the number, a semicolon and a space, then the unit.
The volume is 300; mL
